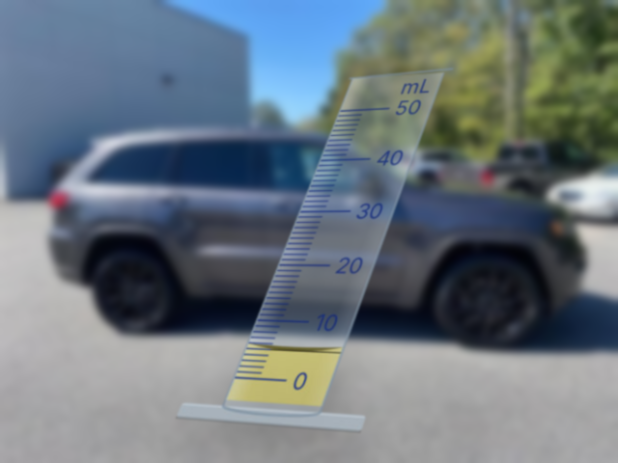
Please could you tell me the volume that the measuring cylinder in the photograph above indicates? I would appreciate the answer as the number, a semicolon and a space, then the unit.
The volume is 5; mL
